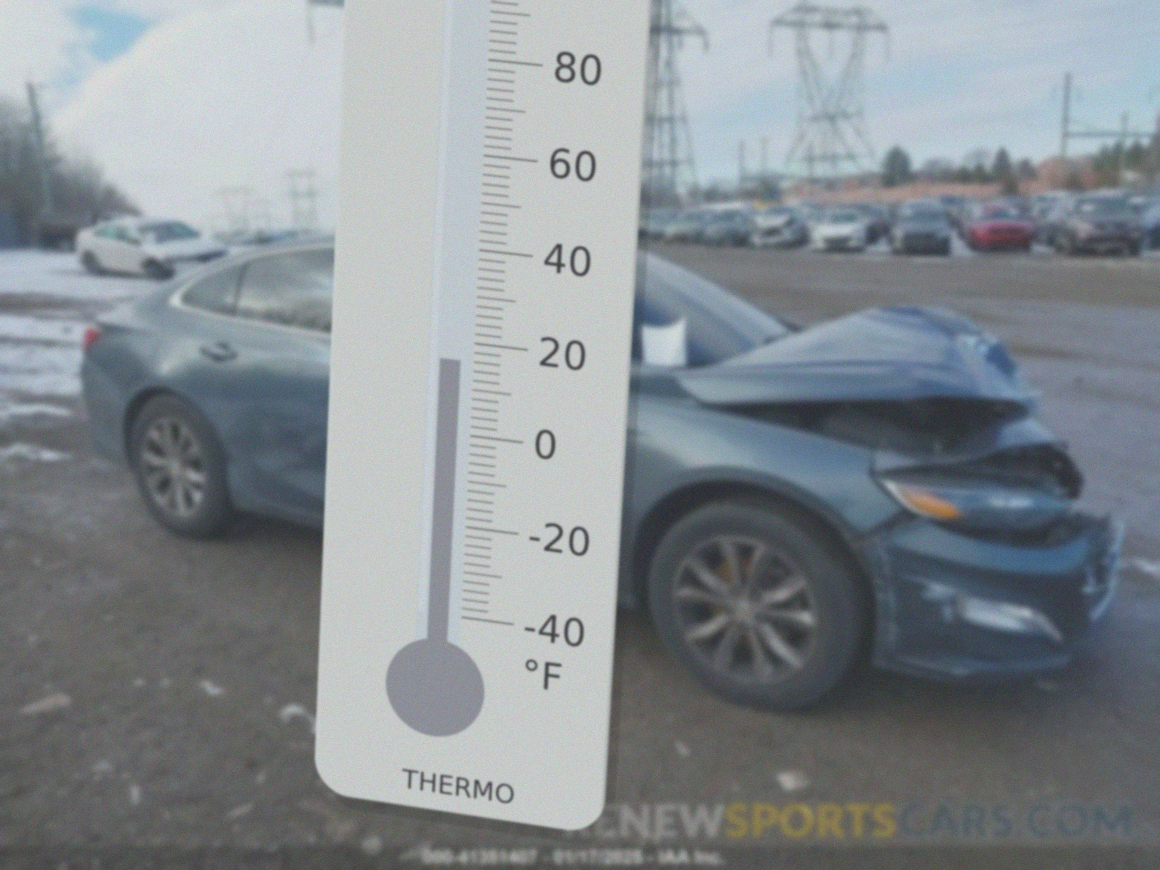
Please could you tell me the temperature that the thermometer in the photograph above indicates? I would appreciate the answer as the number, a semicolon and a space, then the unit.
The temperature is 16; °F
